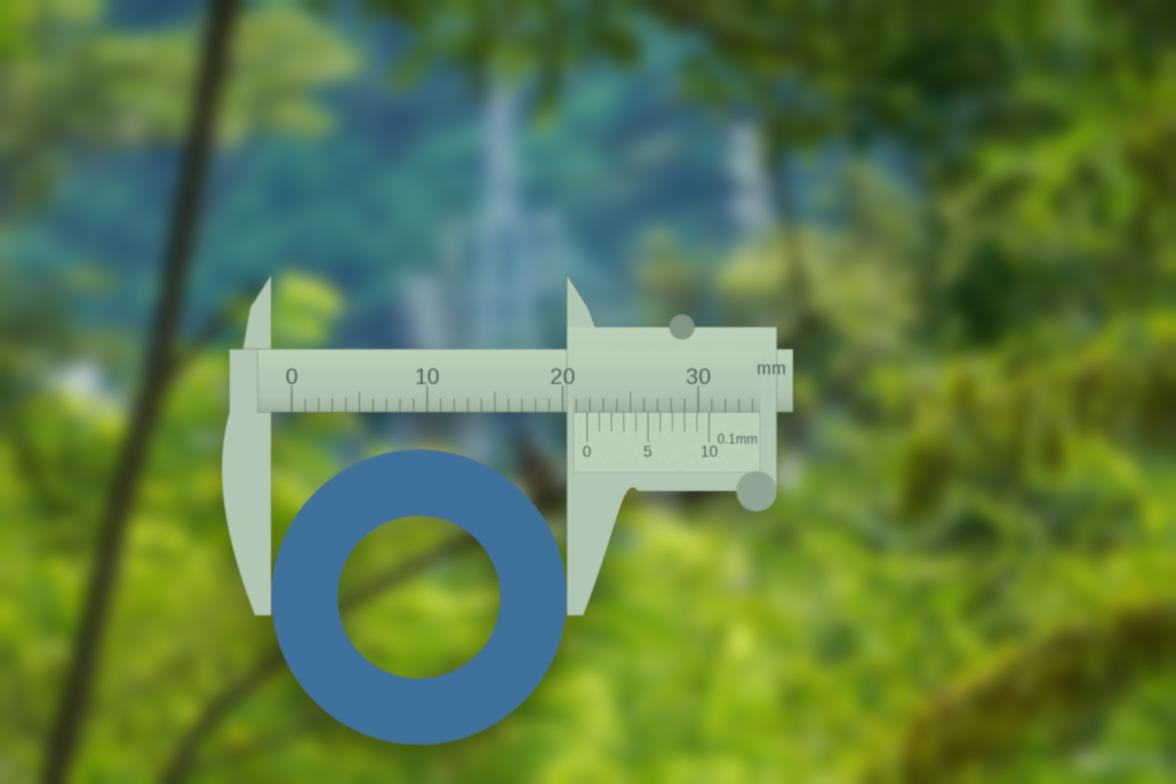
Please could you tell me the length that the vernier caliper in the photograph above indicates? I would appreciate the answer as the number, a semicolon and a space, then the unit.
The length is 21.8; mm
